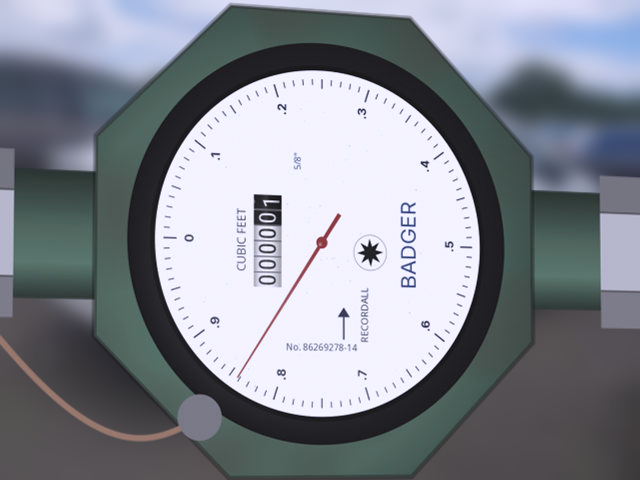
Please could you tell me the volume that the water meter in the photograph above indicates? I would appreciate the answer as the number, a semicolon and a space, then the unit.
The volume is 0.84; ft³
